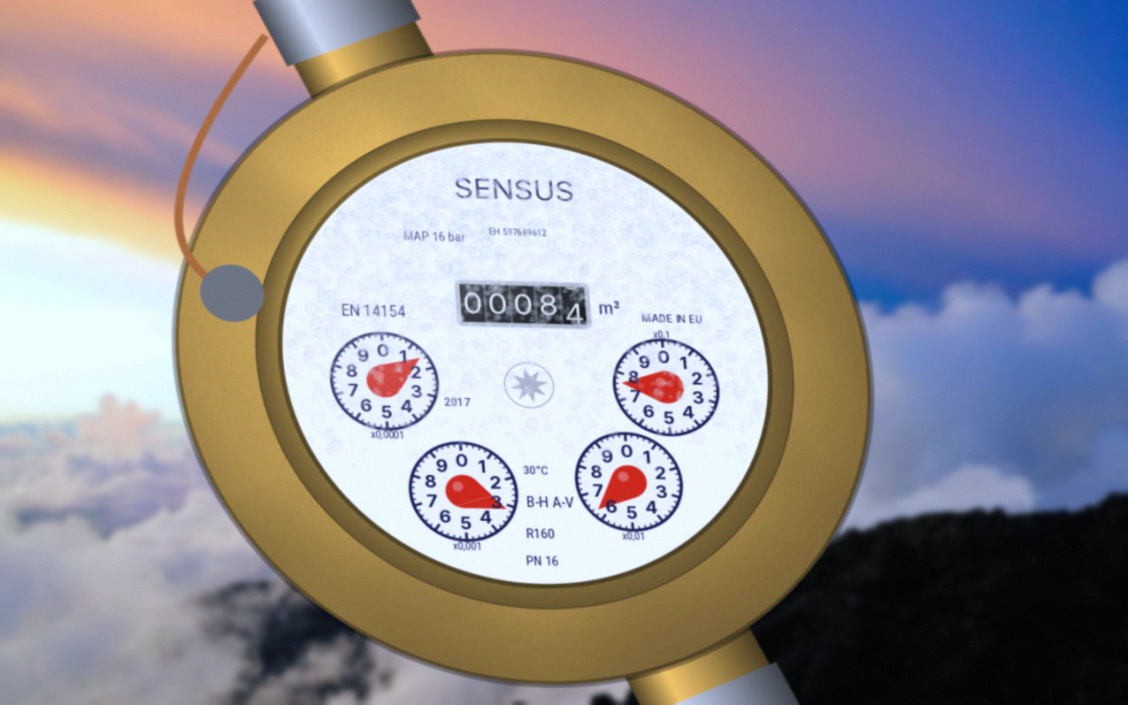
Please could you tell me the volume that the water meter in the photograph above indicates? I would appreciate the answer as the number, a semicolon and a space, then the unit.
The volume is 83.7631; m³
